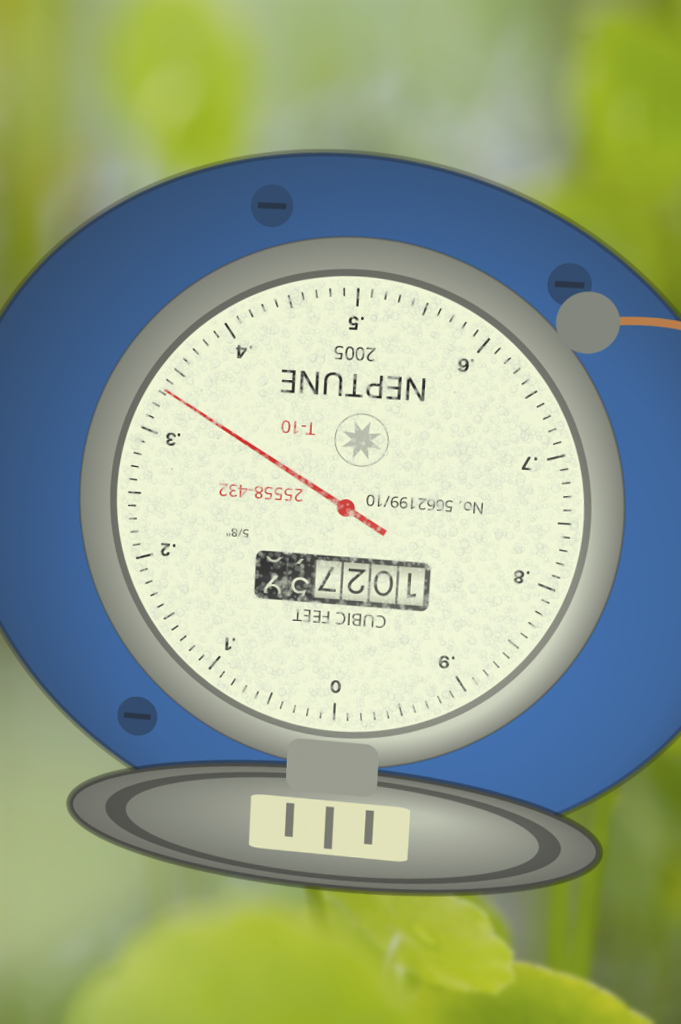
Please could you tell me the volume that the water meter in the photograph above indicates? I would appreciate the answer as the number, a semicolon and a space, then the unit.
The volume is 102759.33; ft³
